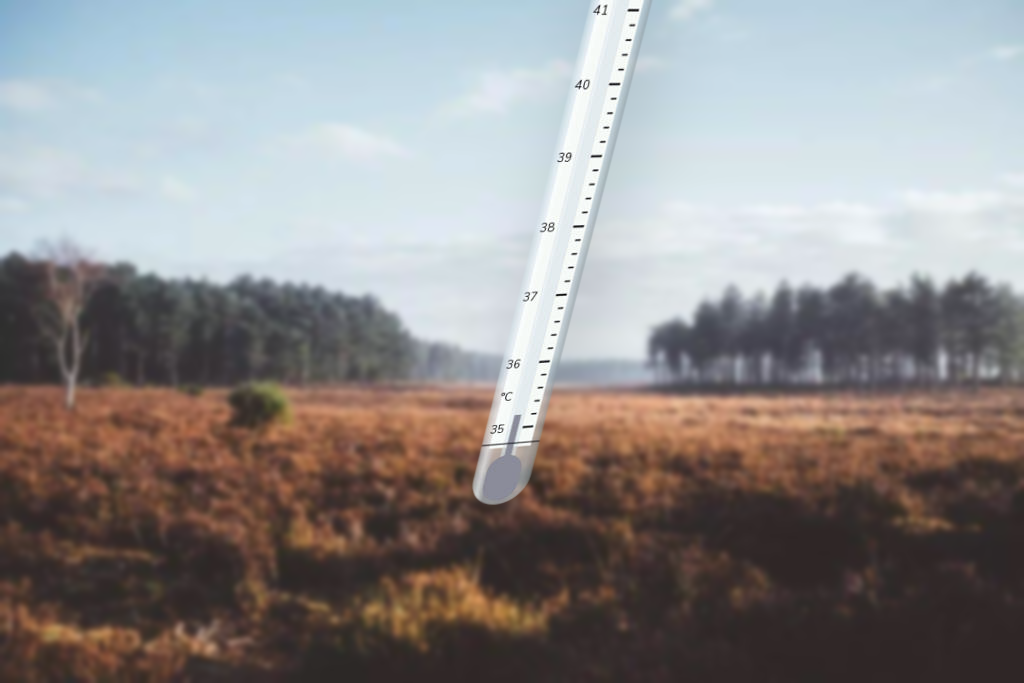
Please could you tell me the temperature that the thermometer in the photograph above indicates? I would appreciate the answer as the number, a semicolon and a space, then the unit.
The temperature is 35.2; °C
